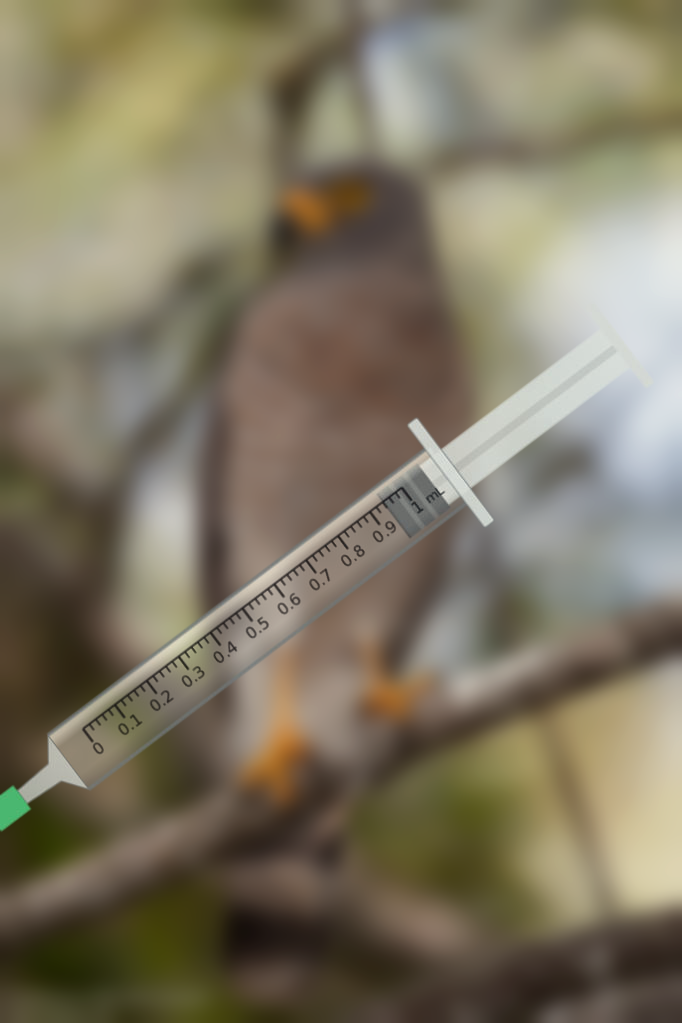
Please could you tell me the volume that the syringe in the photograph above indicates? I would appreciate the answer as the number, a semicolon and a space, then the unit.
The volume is 0.94; mL
